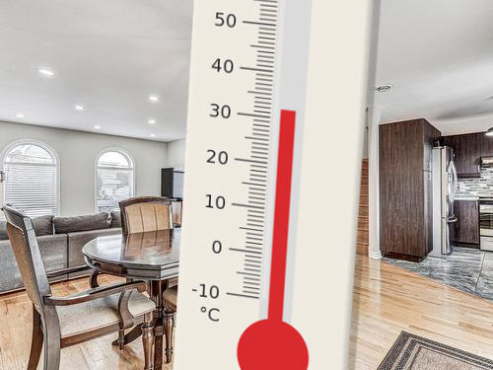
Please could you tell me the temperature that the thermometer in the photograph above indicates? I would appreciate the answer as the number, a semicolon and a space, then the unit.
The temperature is 32; °C
